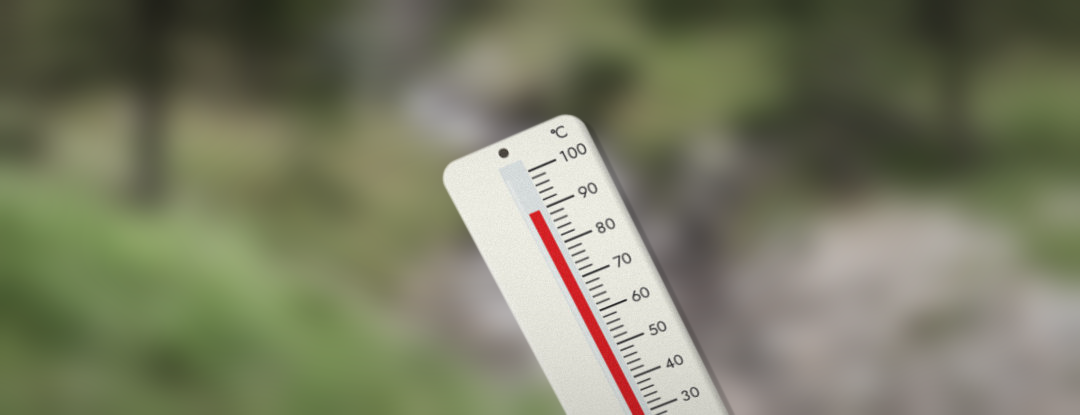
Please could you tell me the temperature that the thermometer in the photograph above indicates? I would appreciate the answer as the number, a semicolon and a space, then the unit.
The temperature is 90; °C
